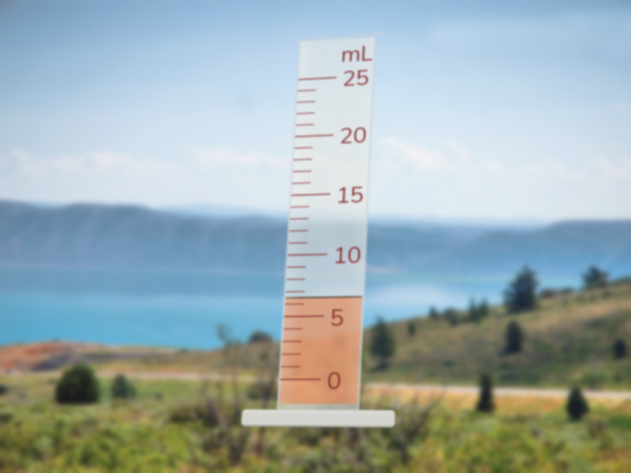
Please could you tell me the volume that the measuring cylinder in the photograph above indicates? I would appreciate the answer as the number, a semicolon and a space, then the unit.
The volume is 6.5; mL
